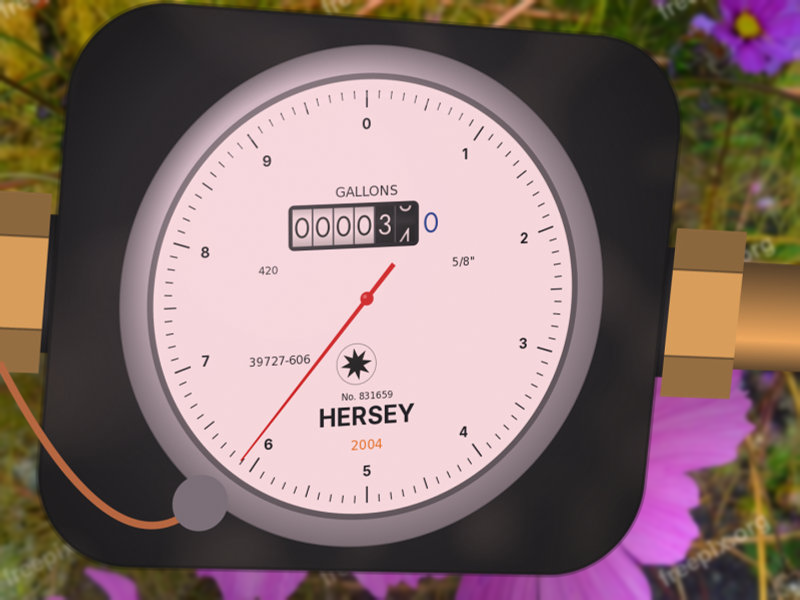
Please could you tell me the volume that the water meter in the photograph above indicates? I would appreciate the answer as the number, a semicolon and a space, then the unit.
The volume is 336.1; gal
